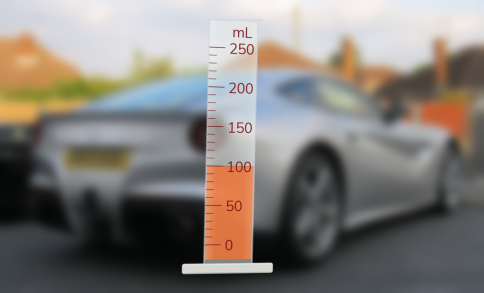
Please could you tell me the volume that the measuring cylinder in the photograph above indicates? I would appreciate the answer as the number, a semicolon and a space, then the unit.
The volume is 100; mL
